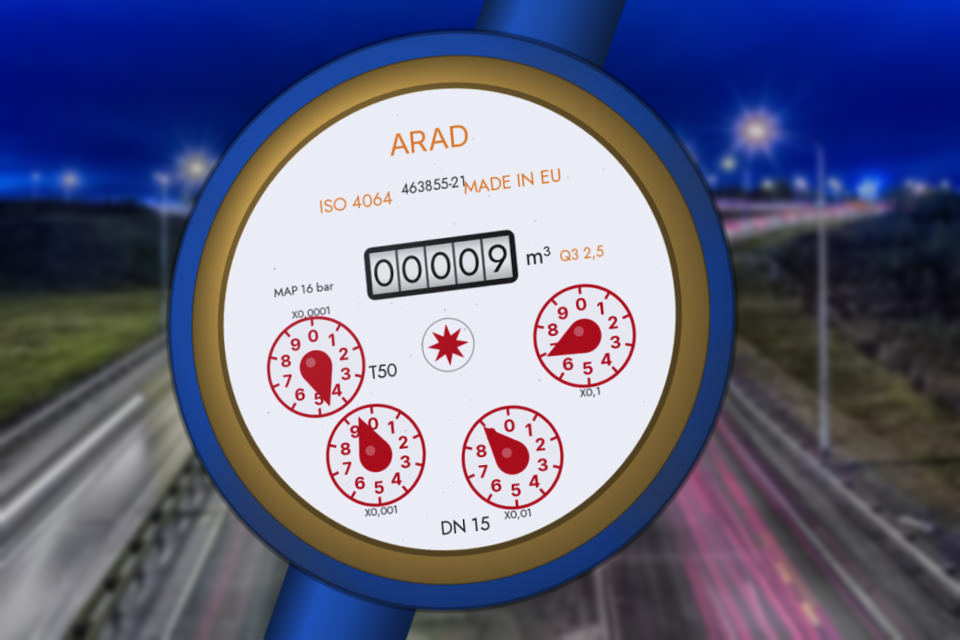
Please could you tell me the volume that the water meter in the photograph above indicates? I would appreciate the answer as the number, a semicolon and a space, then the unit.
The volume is 9.6894; m³
